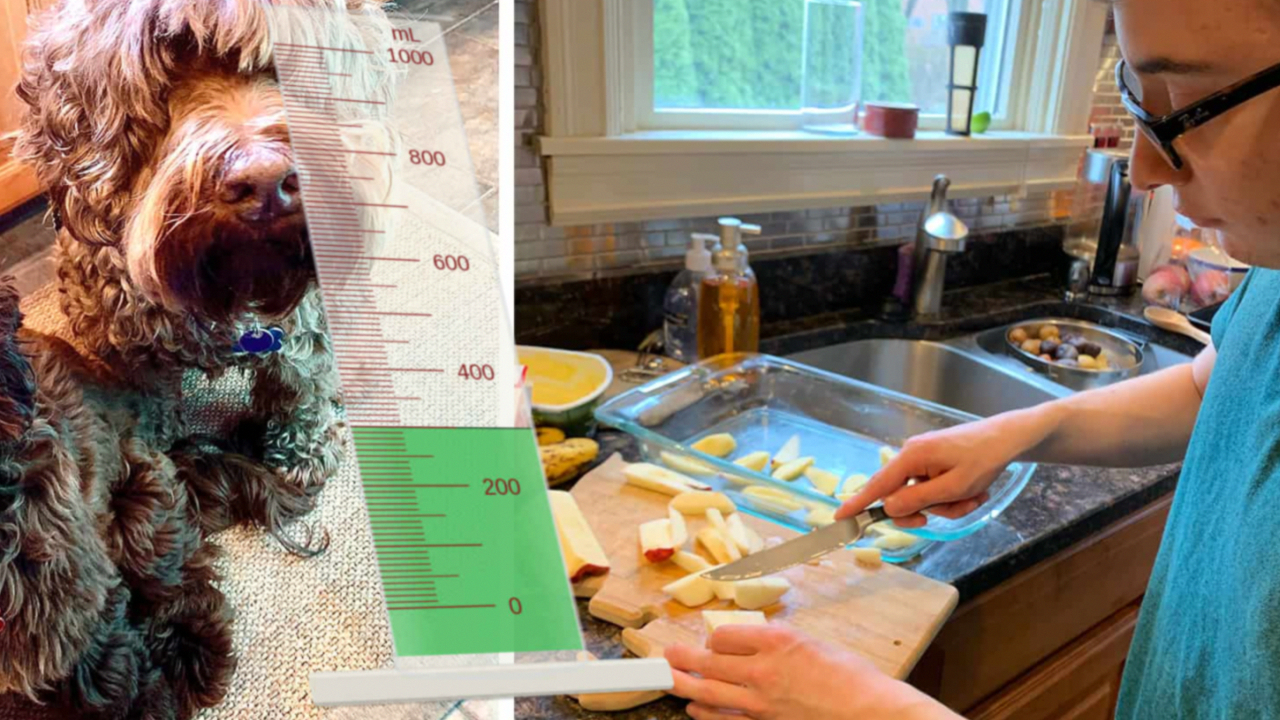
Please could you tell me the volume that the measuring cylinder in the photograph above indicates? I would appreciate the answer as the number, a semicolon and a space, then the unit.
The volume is 300; mL
